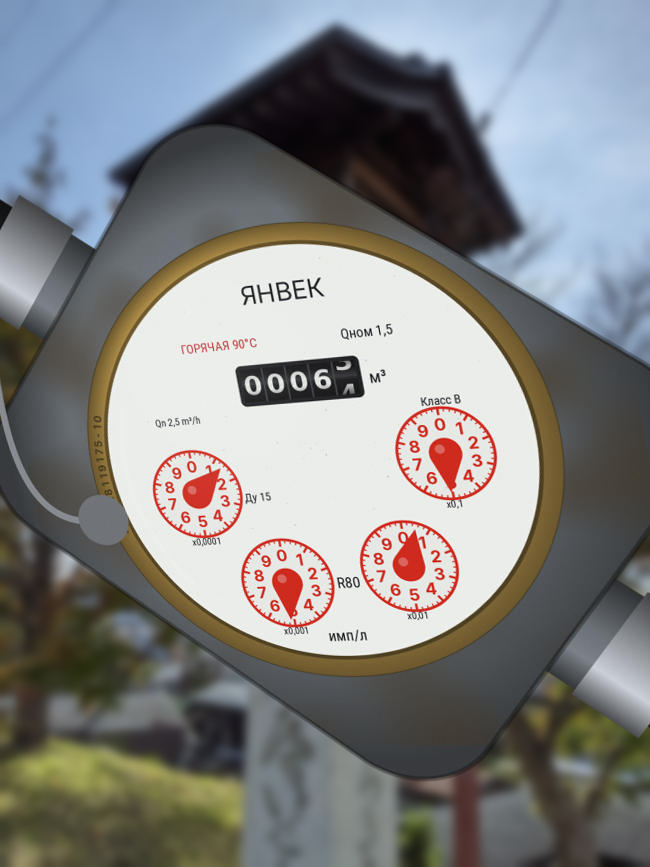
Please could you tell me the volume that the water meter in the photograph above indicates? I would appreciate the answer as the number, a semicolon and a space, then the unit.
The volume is 63.5051; m³
